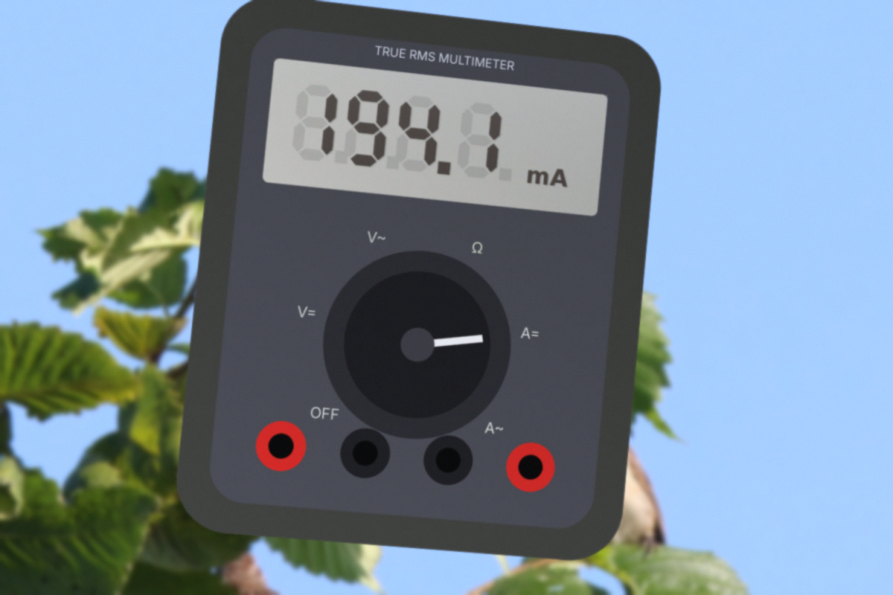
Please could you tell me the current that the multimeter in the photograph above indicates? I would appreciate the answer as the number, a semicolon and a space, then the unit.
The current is 194.1; mA
